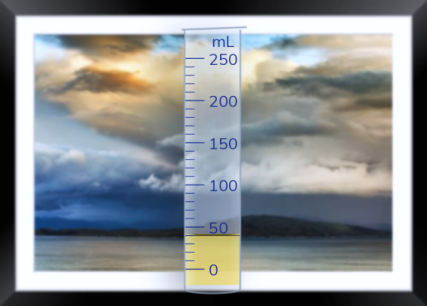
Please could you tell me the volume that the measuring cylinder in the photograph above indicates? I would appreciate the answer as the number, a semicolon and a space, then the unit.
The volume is 40; mL
